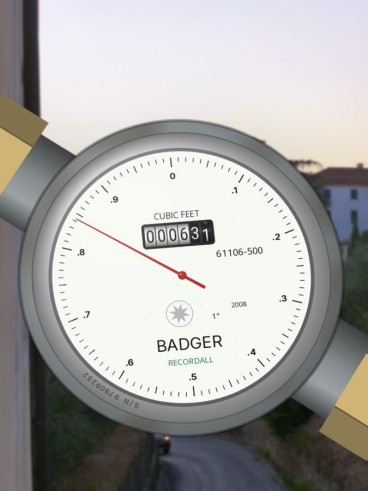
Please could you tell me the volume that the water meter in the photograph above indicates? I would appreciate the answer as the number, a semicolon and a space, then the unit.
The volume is 630.84; ft³
